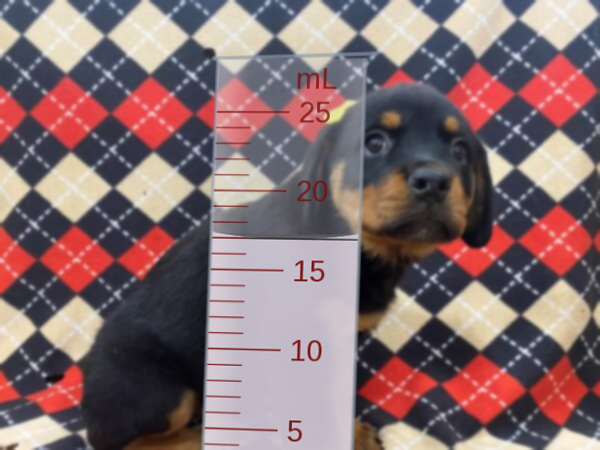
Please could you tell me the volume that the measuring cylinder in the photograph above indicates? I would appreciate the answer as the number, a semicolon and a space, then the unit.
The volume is 17; mL
